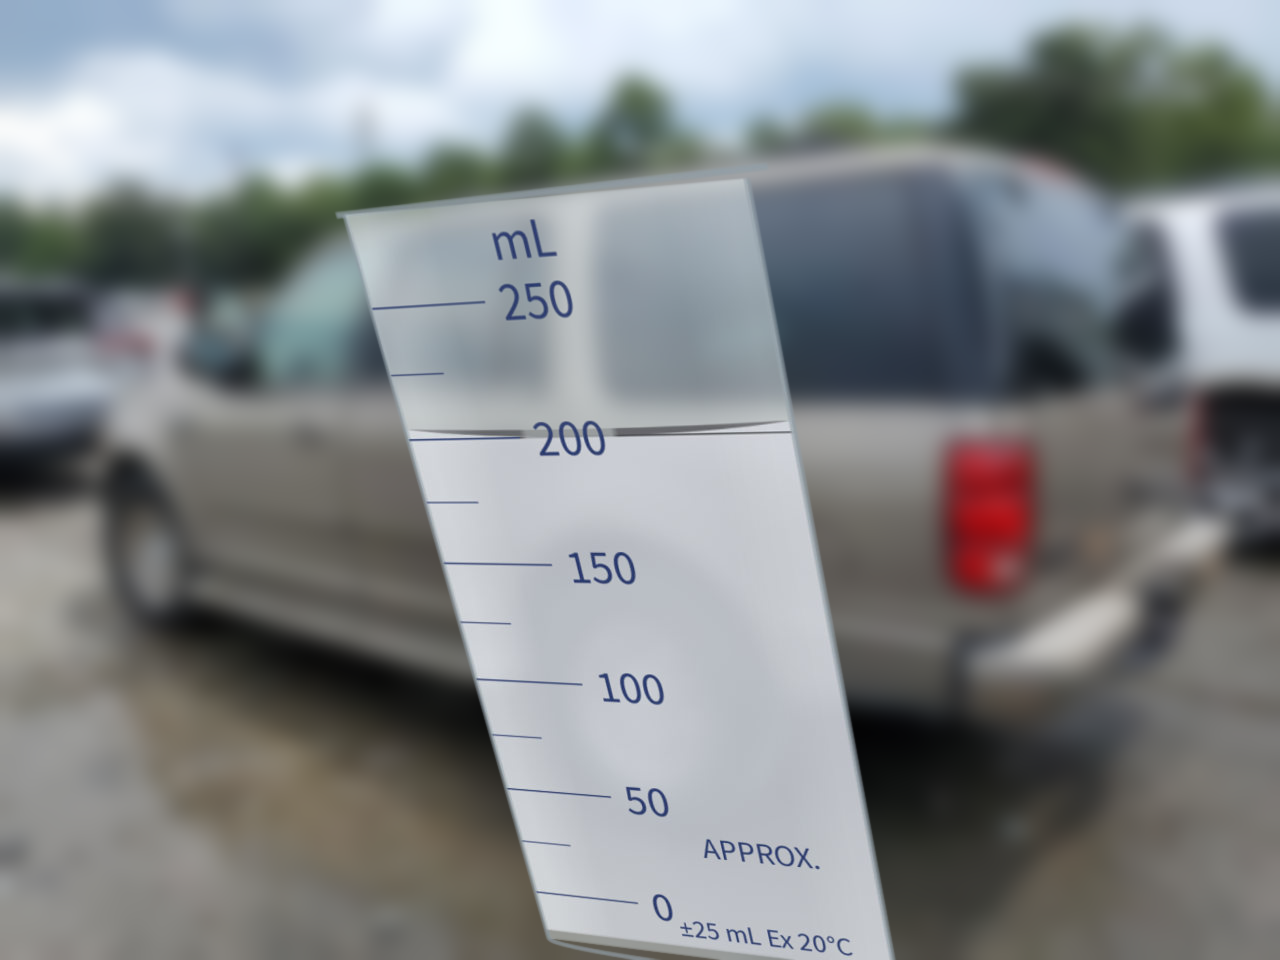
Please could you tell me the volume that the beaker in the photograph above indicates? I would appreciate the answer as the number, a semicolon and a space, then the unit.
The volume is 200; mL
